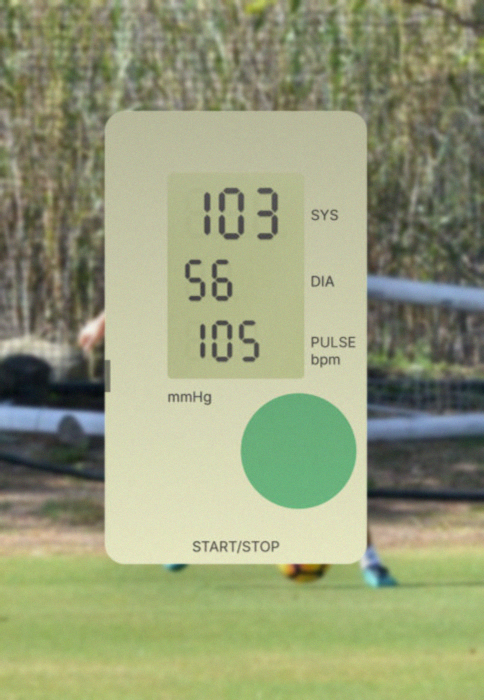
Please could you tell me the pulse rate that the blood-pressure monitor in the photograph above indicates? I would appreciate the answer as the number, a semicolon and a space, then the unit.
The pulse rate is 105; bpm
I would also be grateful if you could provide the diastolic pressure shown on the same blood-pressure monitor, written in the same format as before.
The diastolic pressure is 56; mmHg
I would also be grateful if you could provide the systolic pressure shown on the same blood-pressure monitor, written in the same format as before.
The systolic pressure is 103; mmHg
